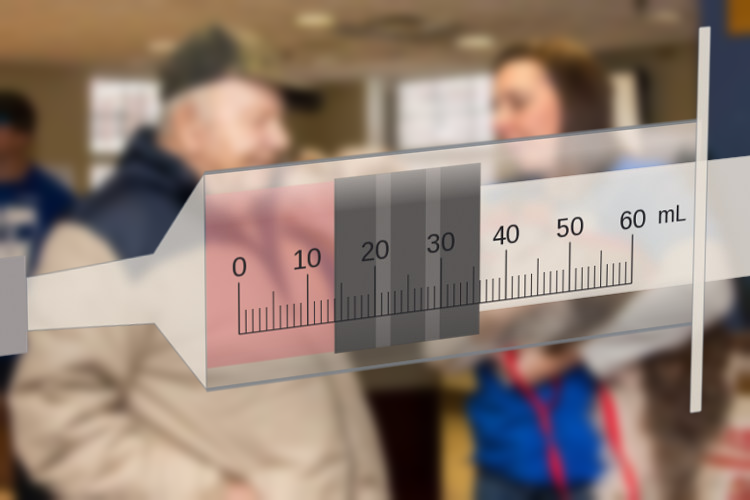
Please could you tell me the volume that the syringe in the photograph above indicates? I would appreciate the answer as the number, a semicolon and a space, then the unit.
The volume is 14; mL
